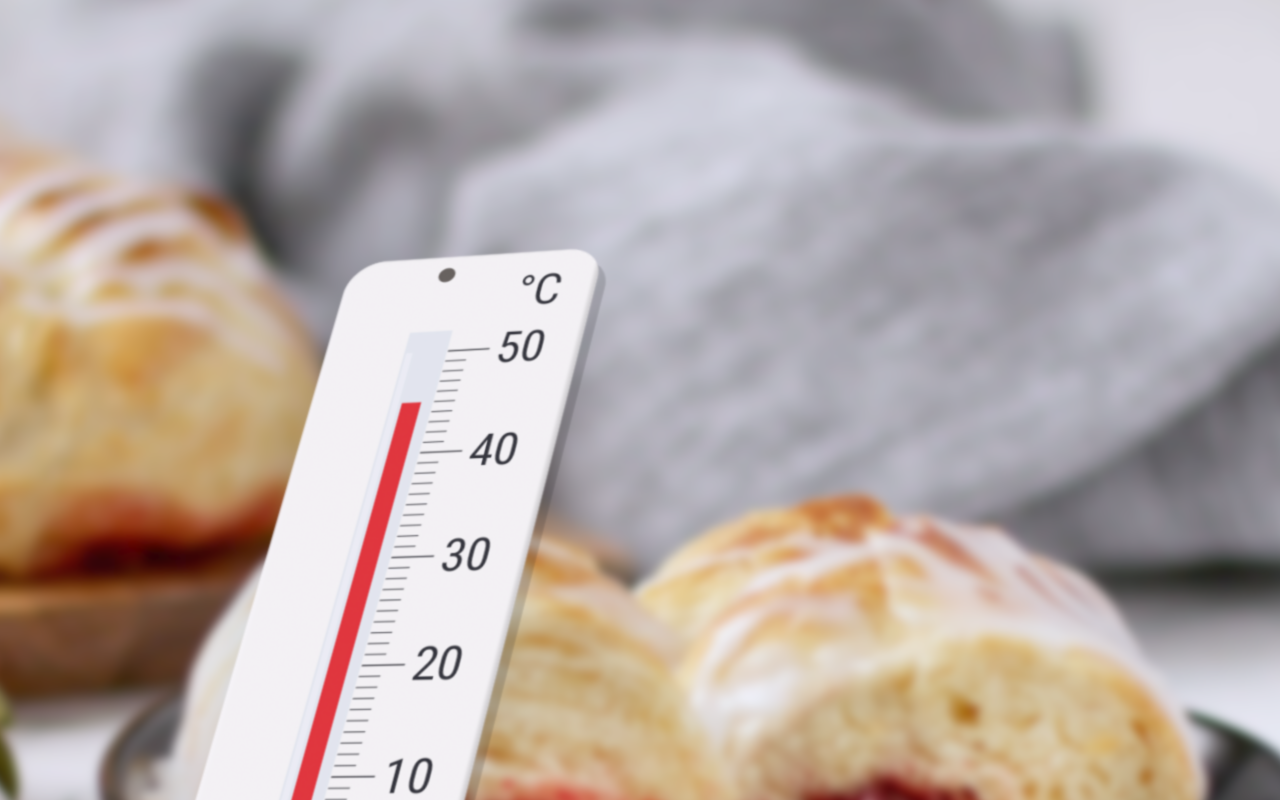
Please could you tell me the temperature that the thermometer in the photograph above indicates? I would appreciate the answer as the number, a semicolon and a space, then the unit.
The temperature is 45; °C
